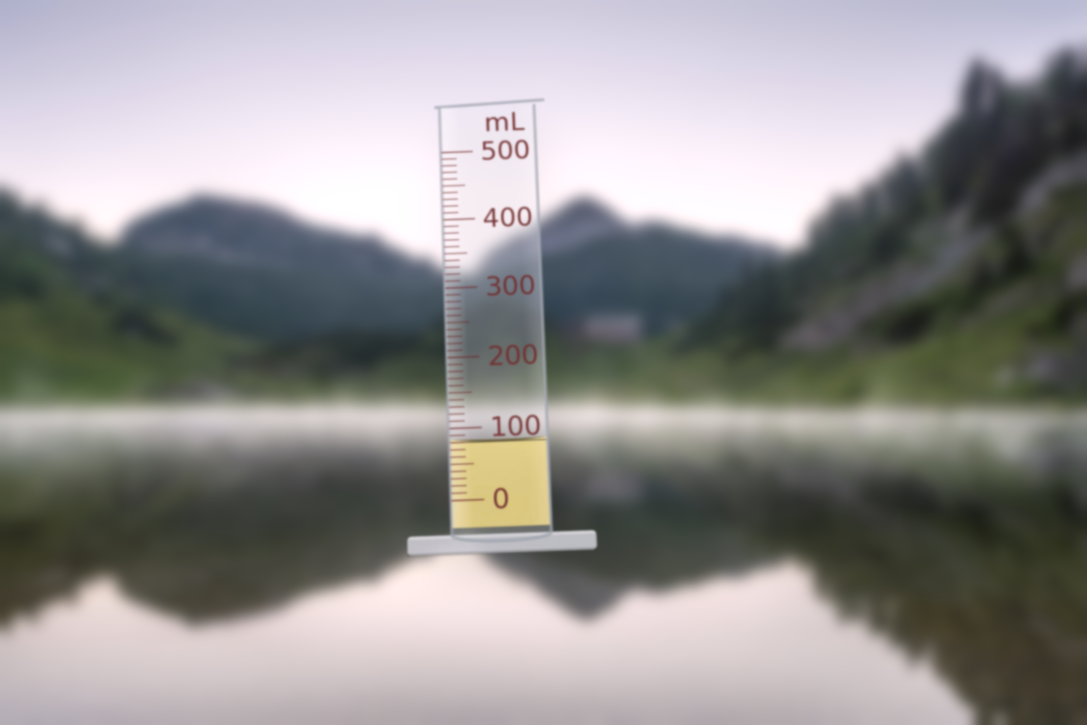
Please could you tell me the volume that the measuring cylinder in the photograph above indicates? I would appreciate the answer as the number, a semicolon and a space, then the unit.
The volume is 80; mL
